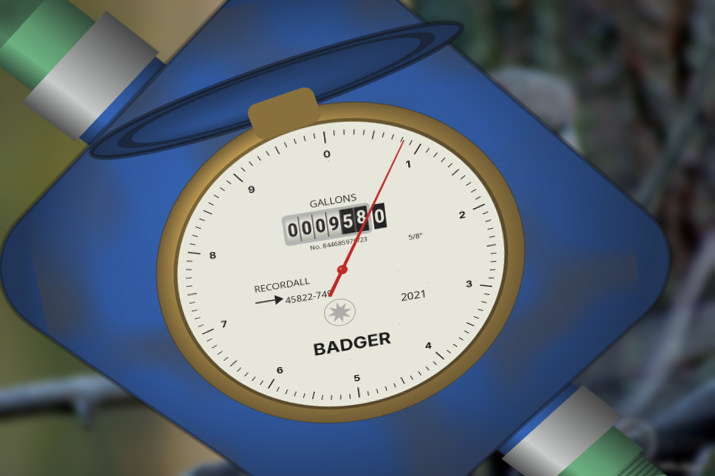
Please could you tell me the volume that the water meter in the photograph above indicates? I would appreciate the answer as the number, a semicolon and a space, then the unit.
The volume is 9580.8; gal
